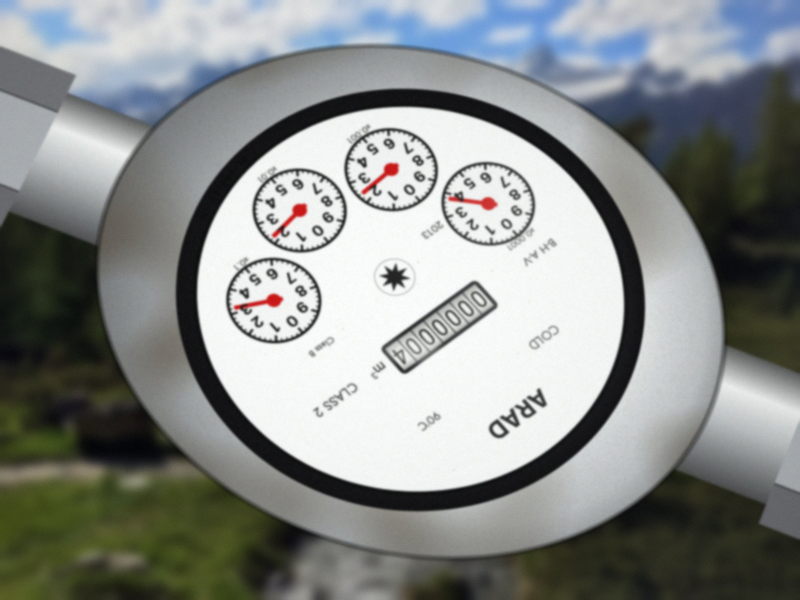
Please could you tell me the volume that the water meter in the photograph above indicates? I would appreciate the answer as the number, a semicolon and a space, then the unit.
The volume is 4.3223; m³
